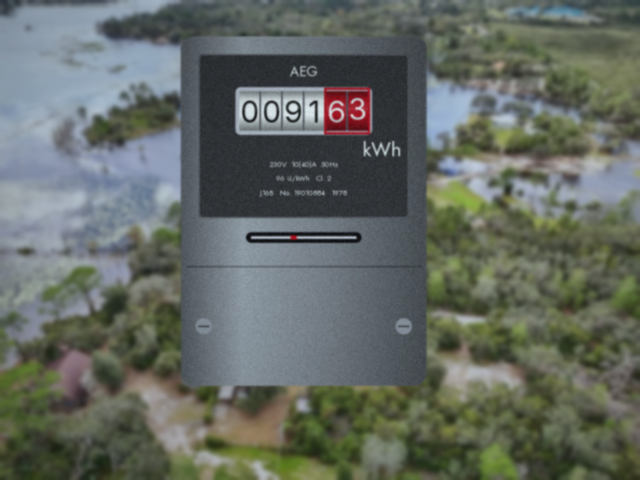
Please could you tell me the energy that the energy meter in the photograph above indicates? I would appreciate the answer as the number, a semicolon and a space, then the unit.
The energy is 91.63; kWh
